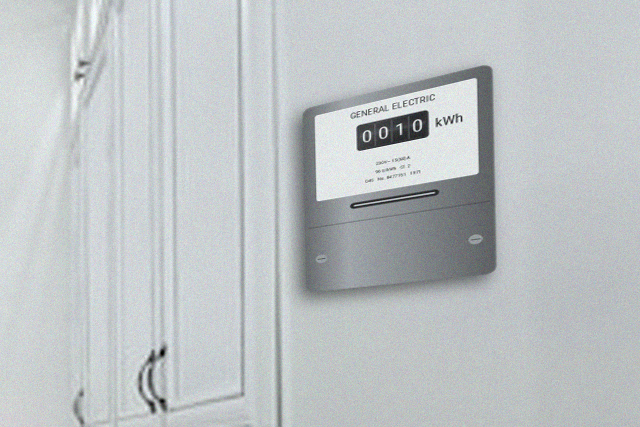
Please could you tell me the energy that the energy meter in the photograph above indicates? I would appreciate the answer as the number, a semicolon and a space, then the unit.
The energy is 10; kWh
